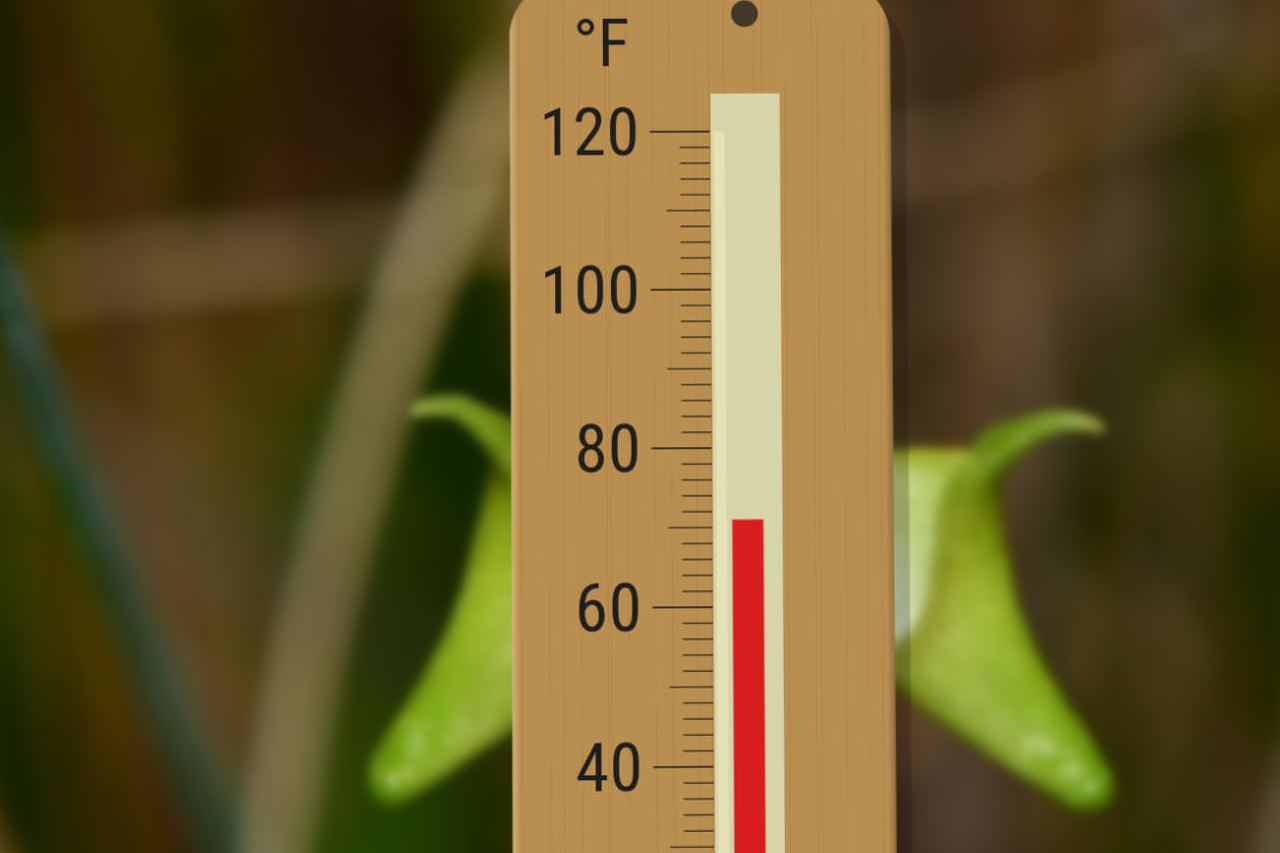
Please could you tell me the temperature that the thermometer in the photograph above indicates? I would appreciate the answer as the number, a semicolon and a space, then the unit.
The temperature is 71; °F
